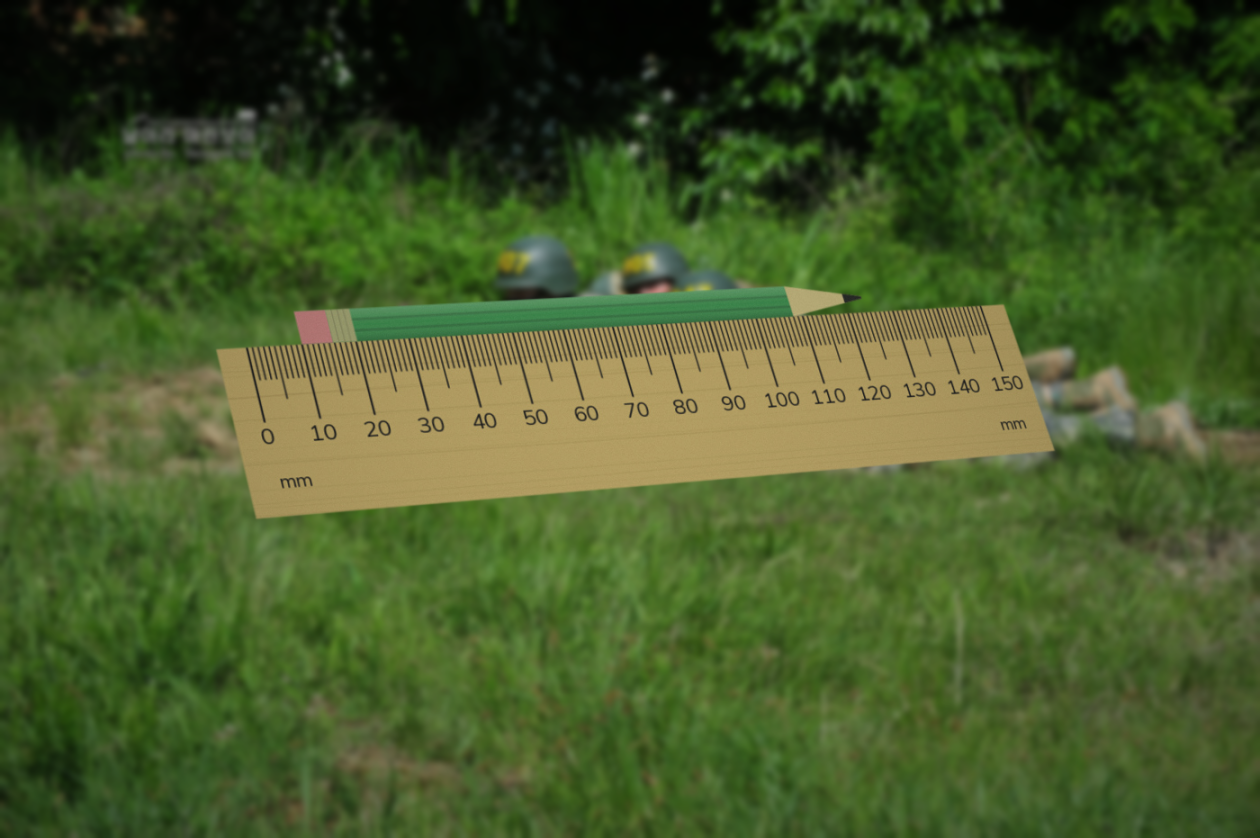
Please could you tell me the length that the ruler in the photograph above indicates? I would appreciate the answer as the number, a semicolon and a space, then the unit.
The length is 114; mm
